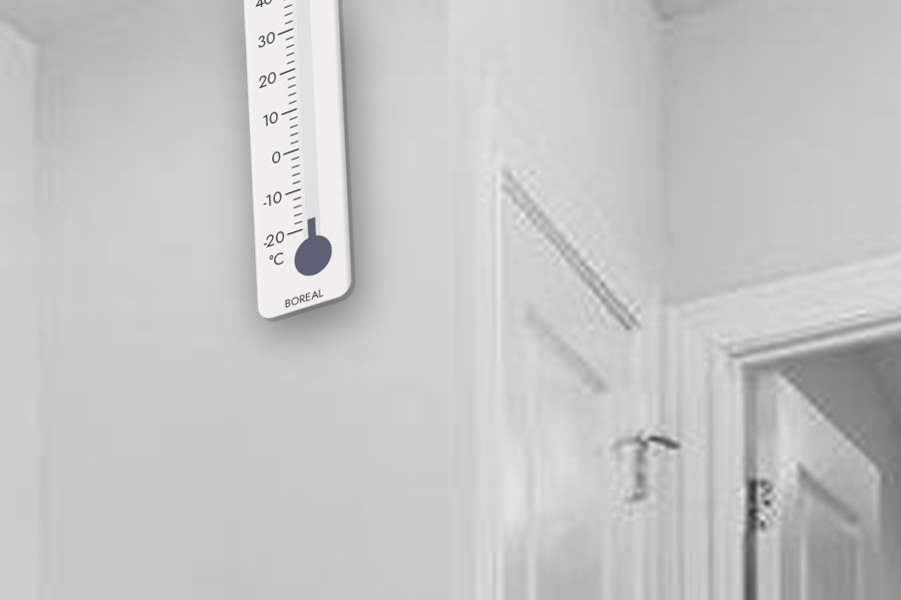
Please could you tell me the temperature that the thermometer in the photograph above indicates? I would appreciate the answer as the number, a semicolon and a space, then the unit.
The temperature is -18; °C
